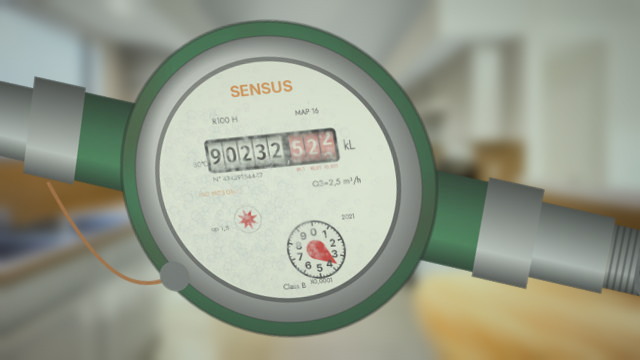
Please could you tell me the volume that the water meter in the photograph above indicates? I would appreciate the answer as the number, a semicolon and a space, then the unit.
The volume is 90232.5223; kL
